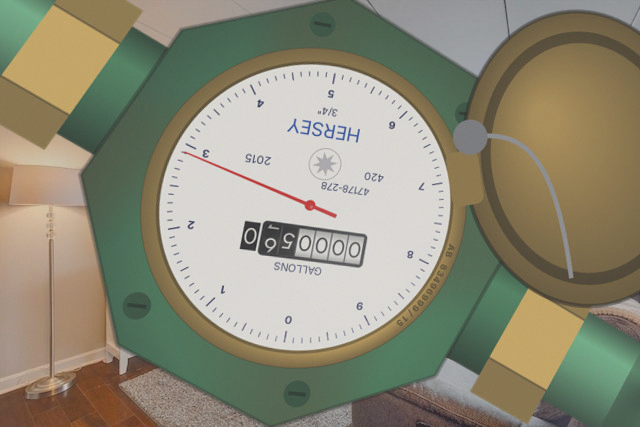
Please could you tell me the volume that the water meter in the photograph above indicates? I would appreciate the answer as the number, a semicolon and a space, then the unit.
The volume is 562.9; gal
